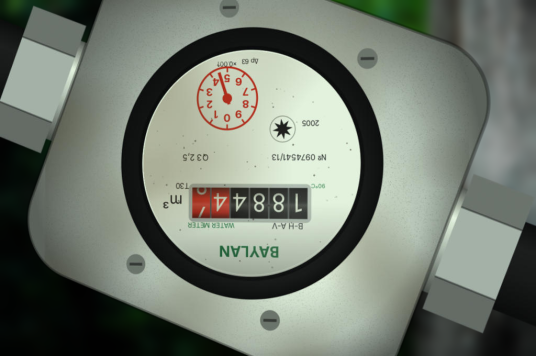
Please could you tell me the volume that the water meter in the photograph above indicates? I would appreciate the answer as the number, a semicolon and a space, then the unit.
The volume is 1884.474; m³
